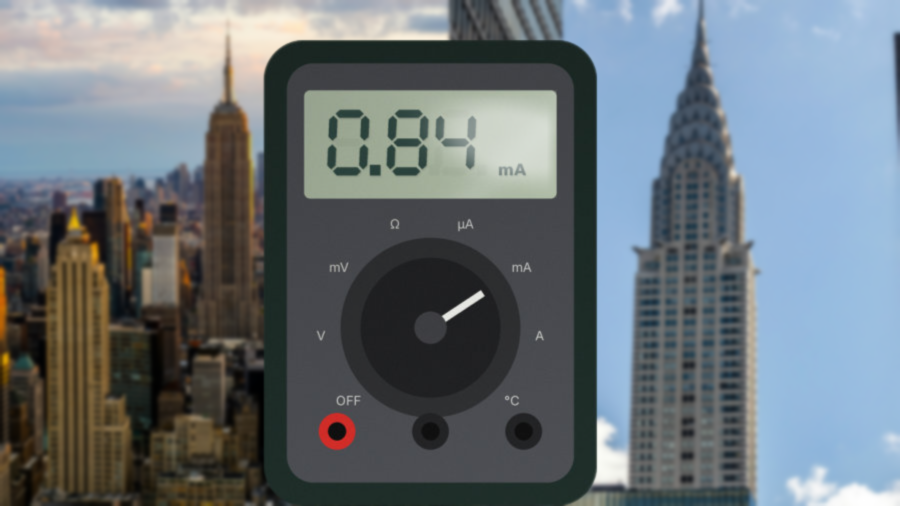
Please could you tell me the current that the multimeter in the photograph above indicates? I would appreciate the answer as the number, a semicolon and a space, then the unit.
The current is 0.84; mA
